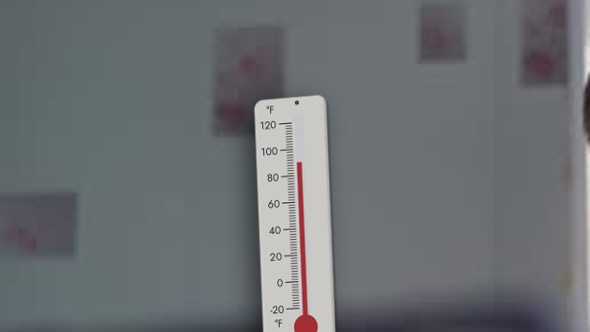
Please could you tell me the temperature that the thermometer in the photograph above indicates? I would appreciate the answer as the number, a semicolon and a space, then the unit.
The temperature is 90; °F
